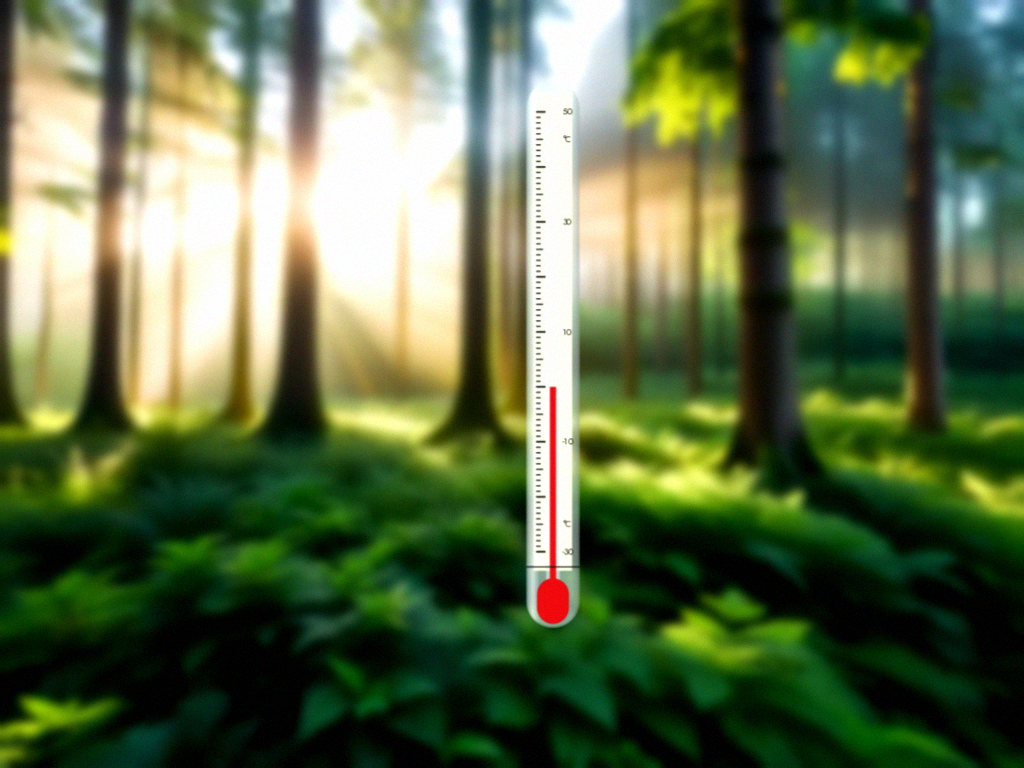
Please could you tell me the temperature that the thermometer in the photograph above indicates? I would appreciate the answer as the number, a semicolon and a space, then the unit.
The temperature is 0; °C
